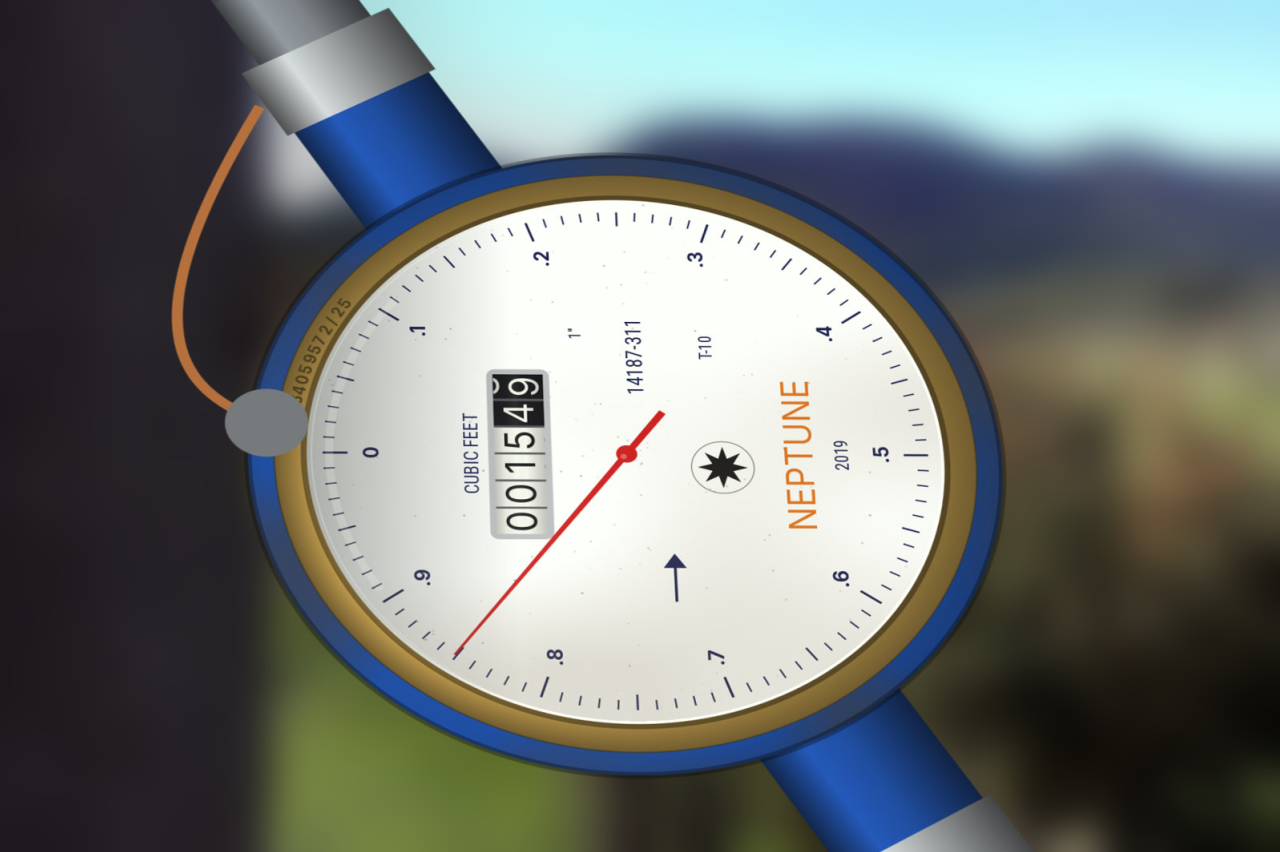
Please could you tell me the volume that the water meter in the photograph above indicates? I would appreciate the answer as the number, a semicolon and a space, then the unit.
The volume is 1548.85; ft³
